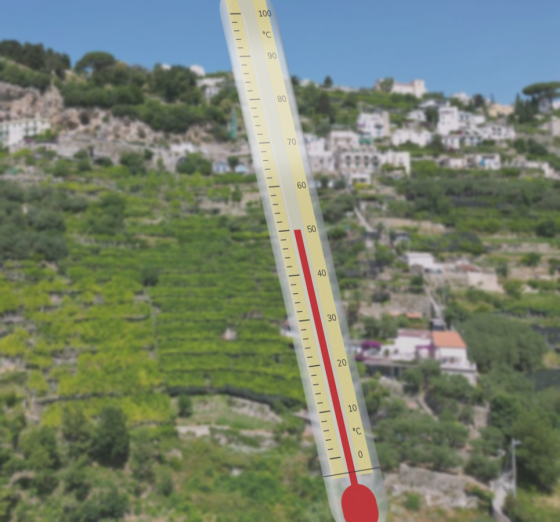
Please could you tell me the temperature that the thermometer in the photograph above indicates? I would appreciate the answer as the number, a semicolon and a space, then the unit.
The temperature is 50; °C
